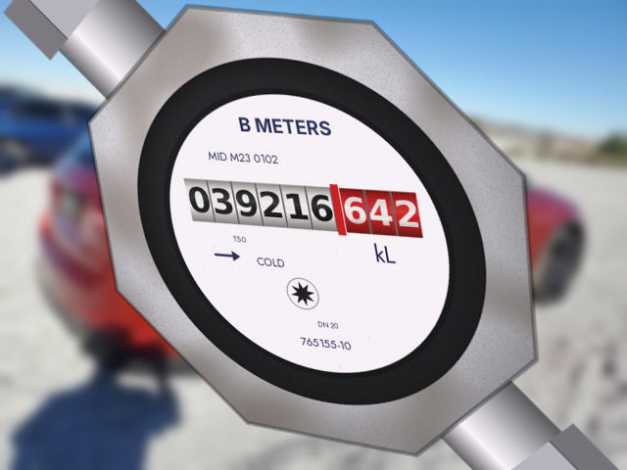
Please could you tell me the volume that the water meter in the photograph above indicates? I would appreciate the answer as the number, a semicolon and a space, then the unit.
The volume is 39216.642; kL
